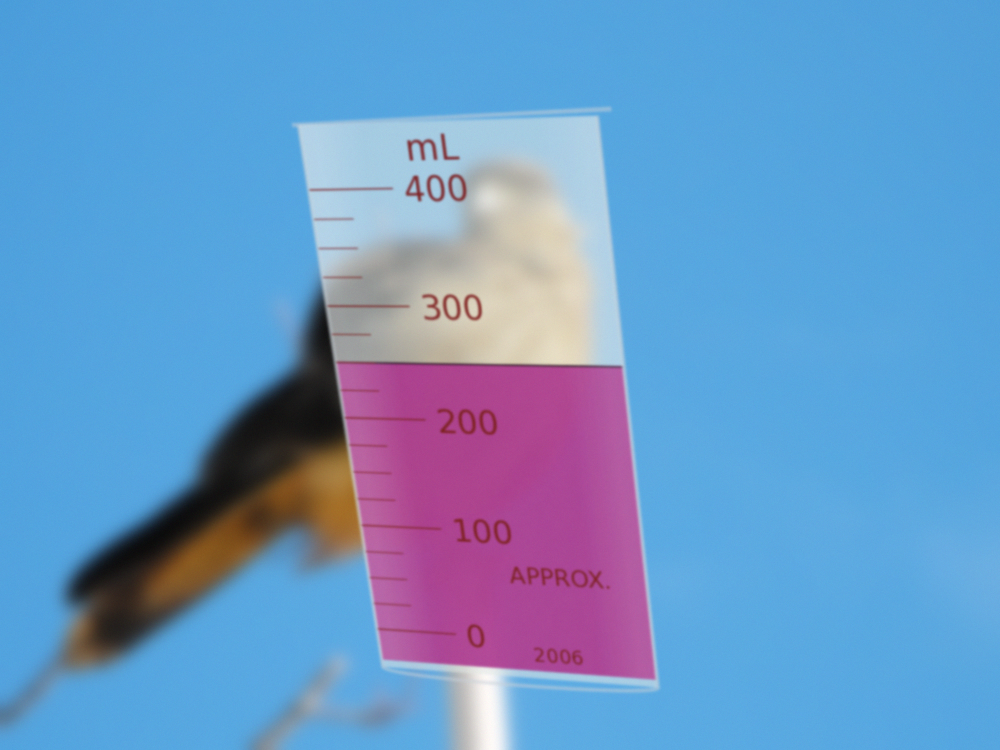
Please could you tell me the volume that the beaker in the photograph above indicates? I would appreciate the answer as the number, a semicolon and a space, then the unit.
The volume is 250; mL
